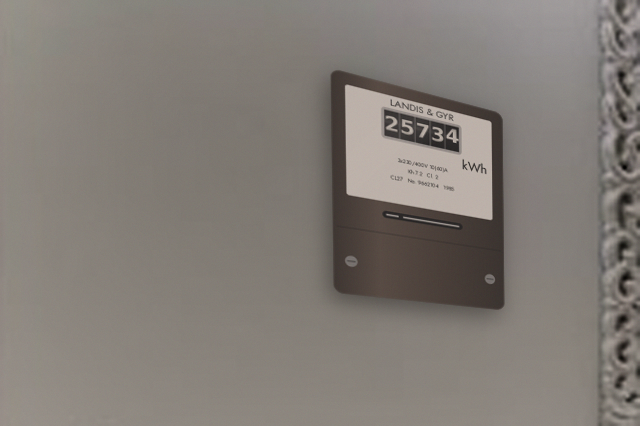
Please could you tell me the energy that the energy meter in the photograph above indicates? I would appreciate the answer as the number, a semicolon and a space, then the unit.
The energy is 25734; kWh
